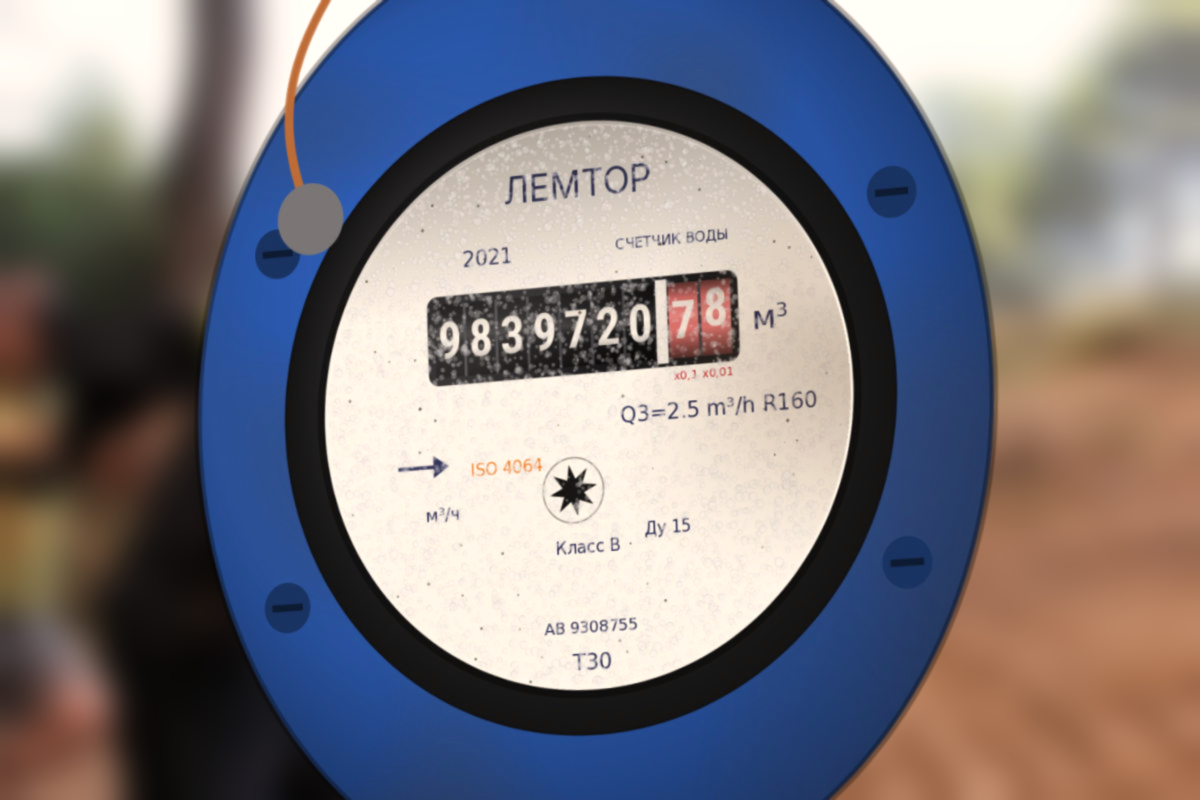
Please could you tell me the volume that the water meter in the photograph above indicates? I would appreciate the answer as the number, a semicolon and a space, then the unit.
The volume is 9839720.78; m³
